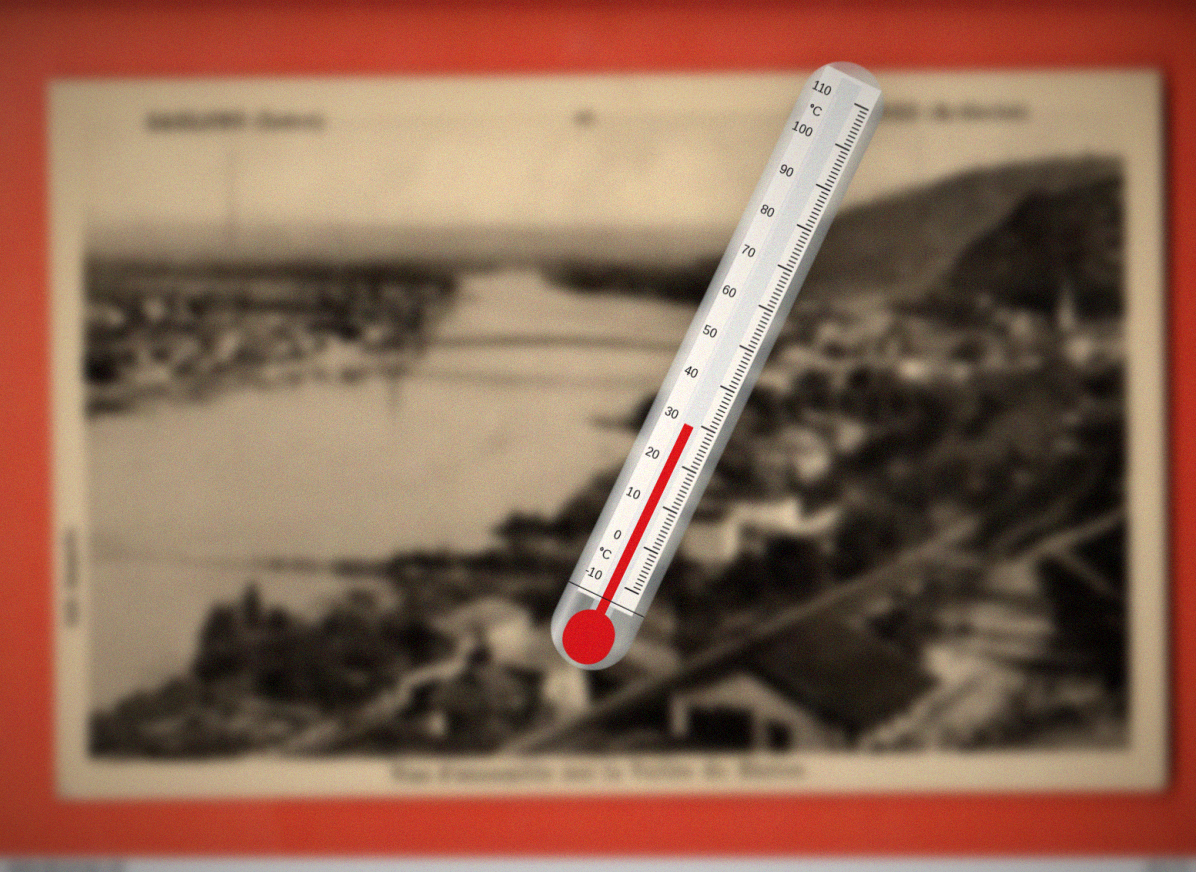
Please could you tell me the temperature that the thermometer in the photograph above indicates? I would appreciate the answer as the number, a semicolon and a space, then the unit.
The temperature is 29; °C
